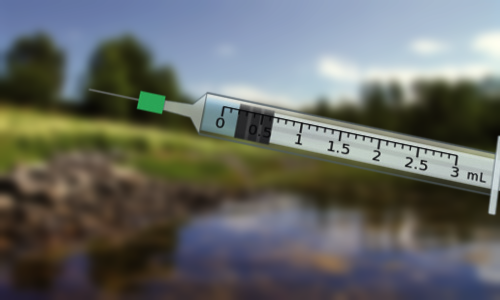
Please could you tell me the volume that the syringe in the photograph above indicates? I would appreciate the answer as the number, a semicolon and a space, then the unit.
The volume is 0.2; mL
